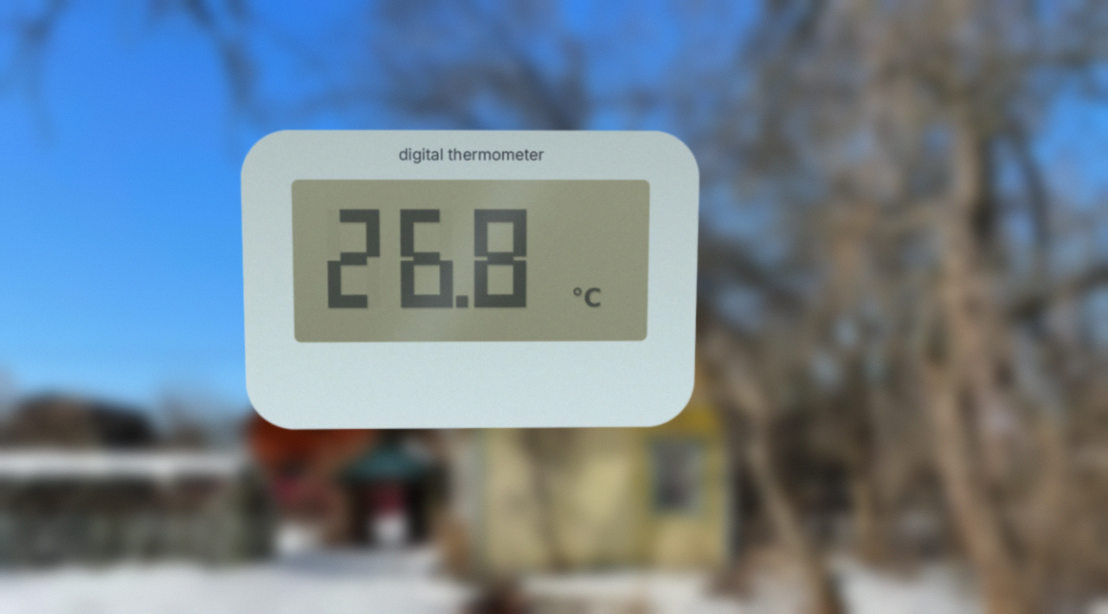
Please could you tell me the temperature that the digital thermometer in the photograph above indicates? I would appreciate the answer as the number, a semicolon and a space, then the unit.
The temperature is 26.8; °C
